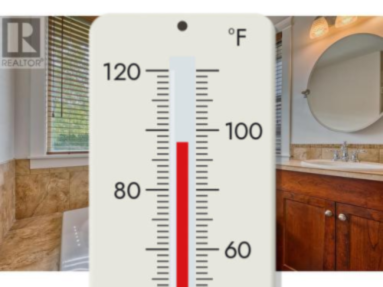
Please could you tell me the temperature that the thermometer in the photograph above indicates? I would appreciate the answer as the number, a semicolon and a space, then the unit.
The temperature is 96; °F
